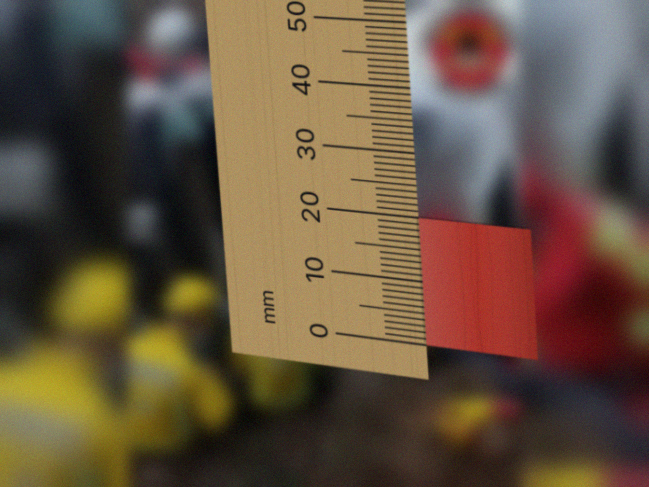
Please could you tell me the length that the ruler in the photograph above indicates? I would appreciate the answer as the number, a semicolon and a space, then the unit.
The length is 20; mm
